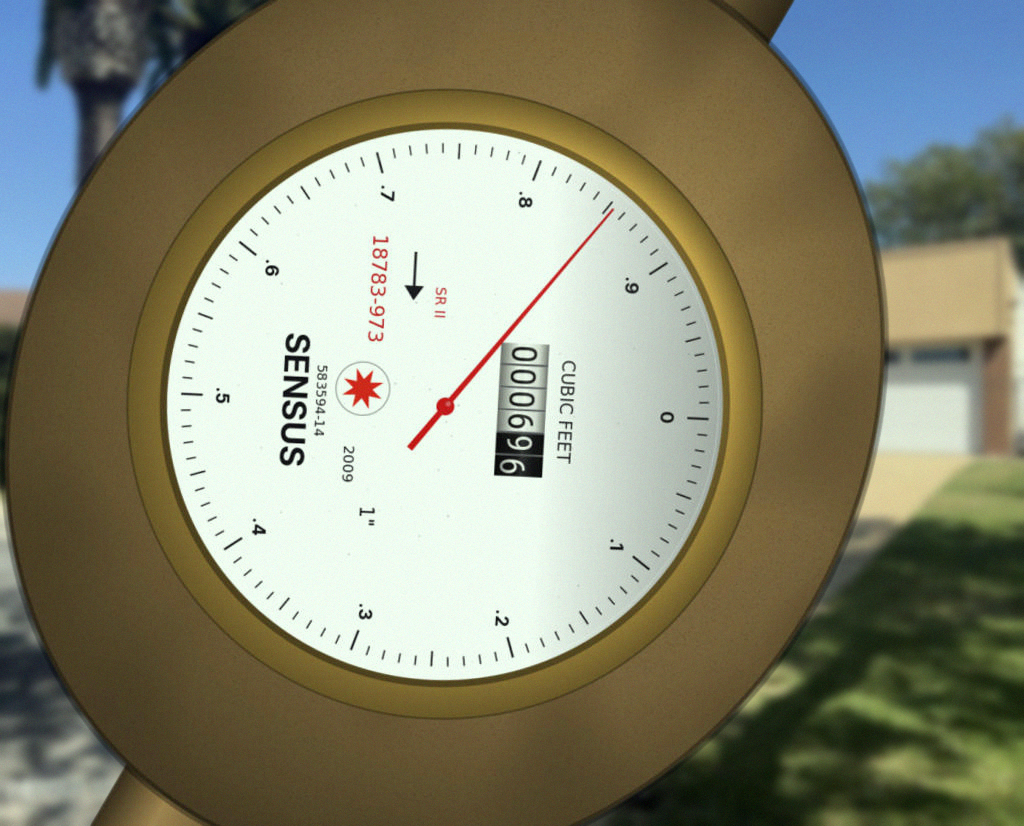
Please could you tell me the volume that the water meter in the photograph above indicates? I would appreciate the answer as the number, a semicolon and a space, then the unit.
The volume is 695.85; ft³
